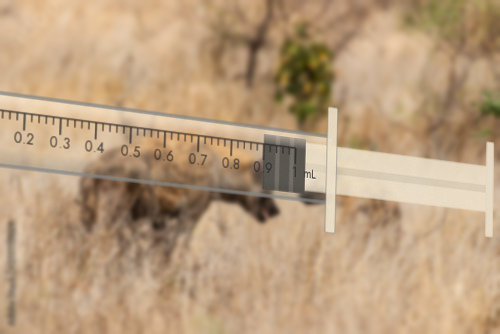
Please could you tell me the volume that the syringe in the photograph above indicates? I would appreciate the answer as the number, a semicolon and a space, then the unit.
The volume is 0.9; mL
